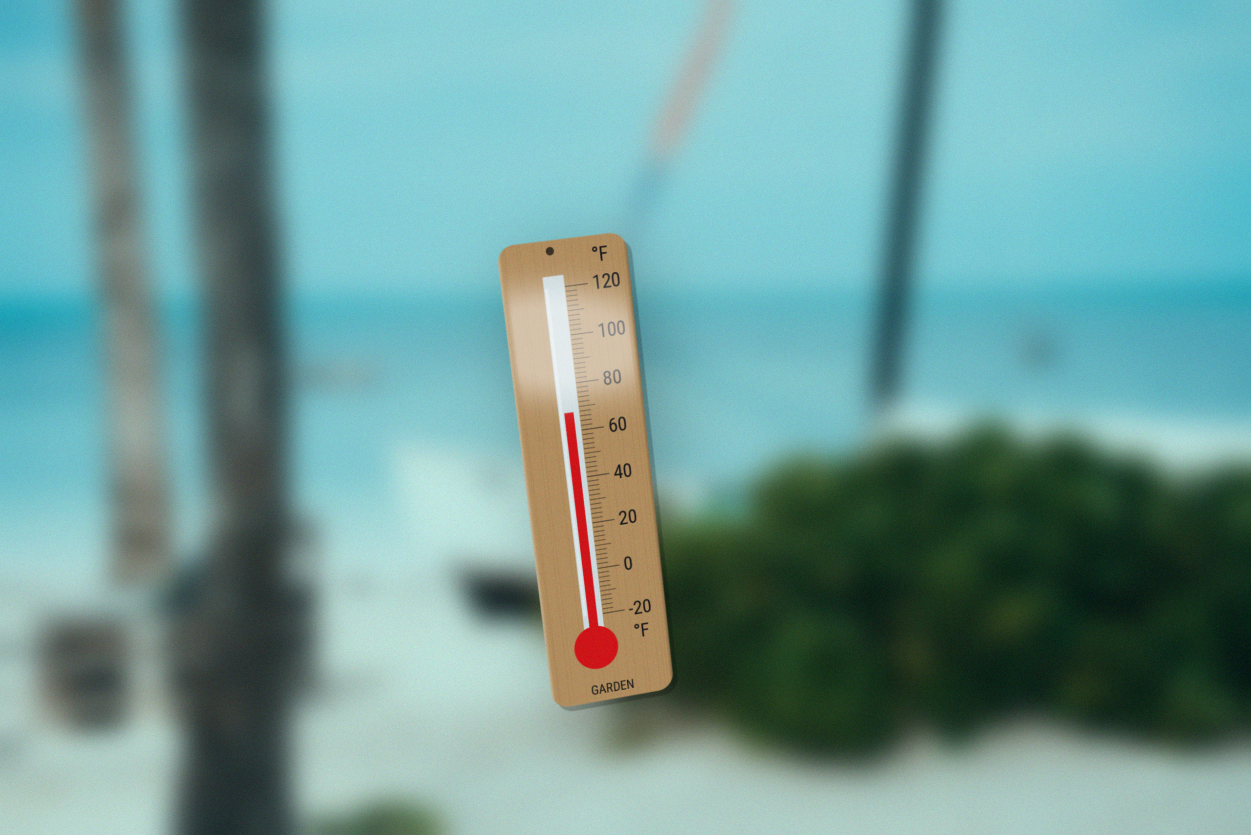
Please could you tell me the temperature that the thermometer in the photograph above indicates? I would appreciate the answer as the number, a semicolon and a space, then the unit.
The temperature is 68; °F
